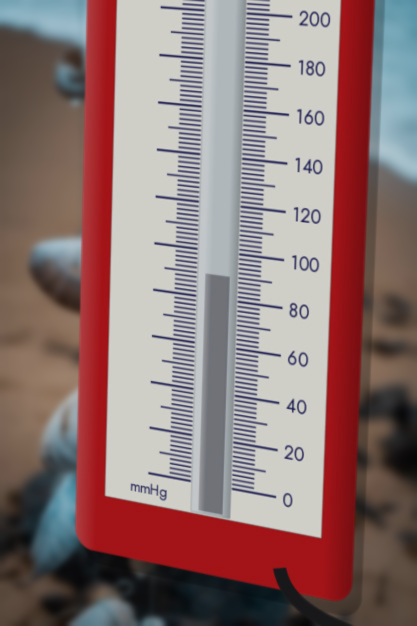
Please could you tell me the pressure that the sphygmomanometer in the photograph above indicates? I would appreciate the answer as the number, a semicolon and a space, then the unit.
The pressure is 90; mmHg
